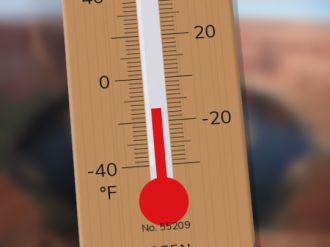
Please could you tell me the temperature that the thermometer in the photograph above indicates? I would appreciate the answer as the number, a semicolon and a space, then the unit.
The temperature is -14; °F
